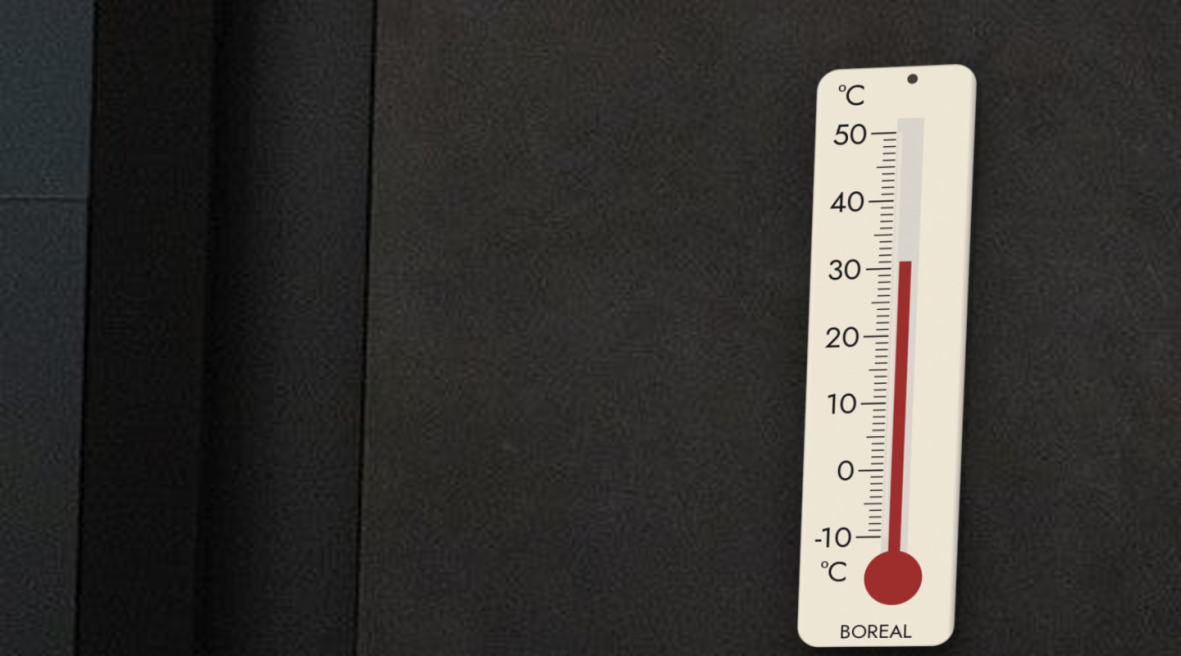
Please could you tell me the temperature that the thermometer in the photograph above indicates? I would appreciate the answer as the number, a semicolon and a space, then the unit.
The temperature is 31; °C
